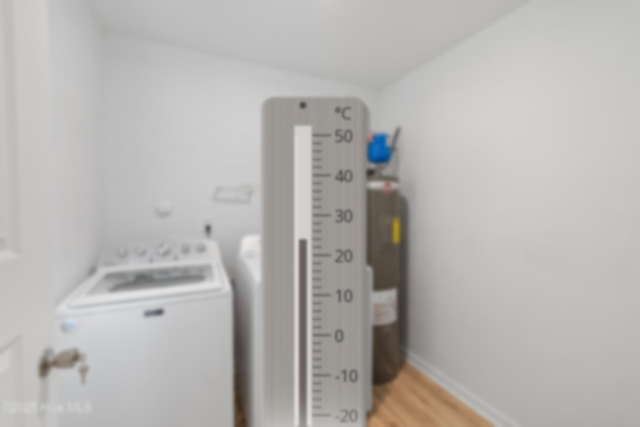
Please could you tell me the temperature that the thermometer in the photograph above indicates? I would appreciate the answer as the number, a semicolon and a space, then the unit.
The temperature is 24; °C
